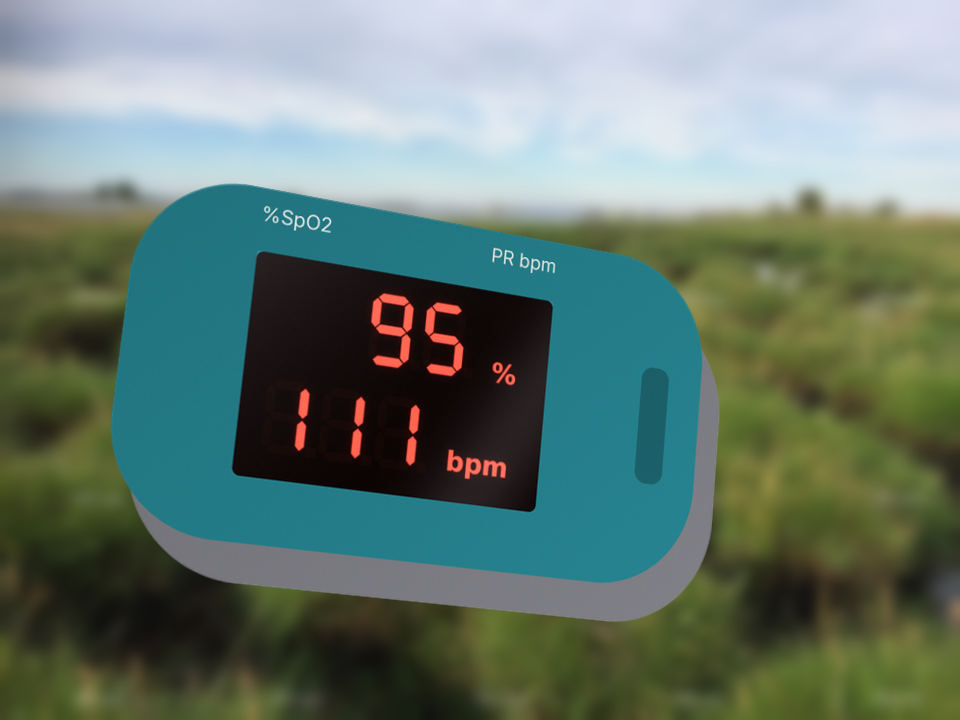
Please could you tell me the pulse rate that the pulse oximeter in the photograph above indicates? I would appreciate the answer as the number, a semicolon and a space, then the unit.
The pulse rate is 111; bpm
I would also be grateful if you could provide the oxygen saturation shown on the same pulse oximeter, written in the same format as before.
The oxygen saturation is 95; %
